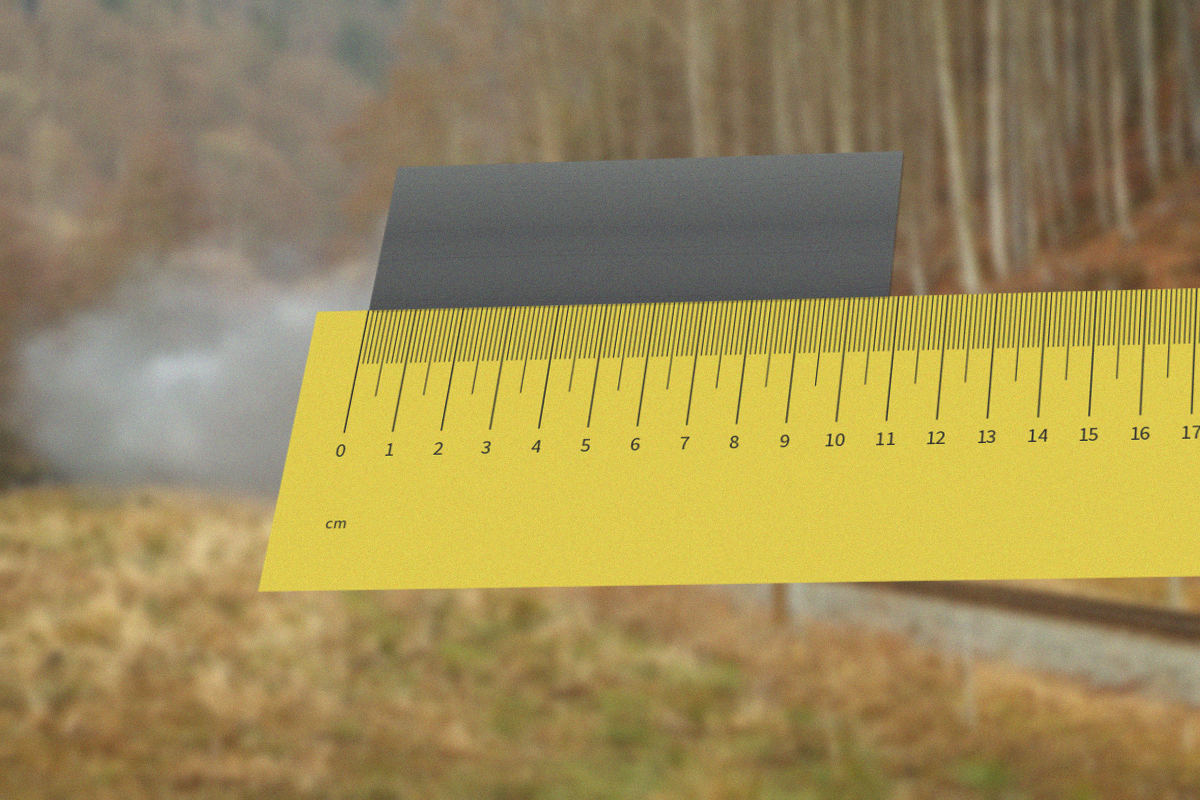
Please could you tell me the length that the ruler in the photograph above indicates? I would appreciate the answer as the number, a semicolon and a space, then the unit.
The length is 10.8; cm
